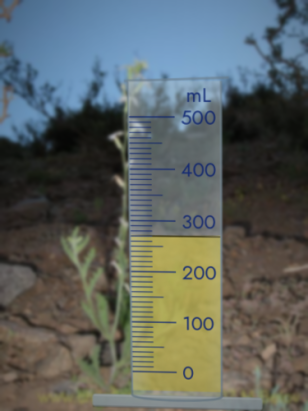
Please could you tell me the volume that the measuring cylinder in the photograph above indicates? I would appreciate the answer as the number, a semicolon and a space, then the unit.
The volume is 270; mL
